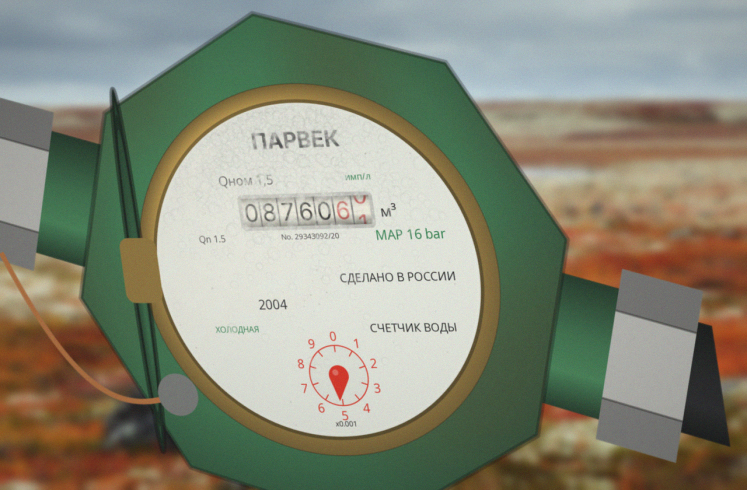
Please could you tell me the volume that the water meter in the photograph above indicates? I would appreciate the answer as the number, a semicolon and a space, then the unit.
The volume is 8760.605; m³
